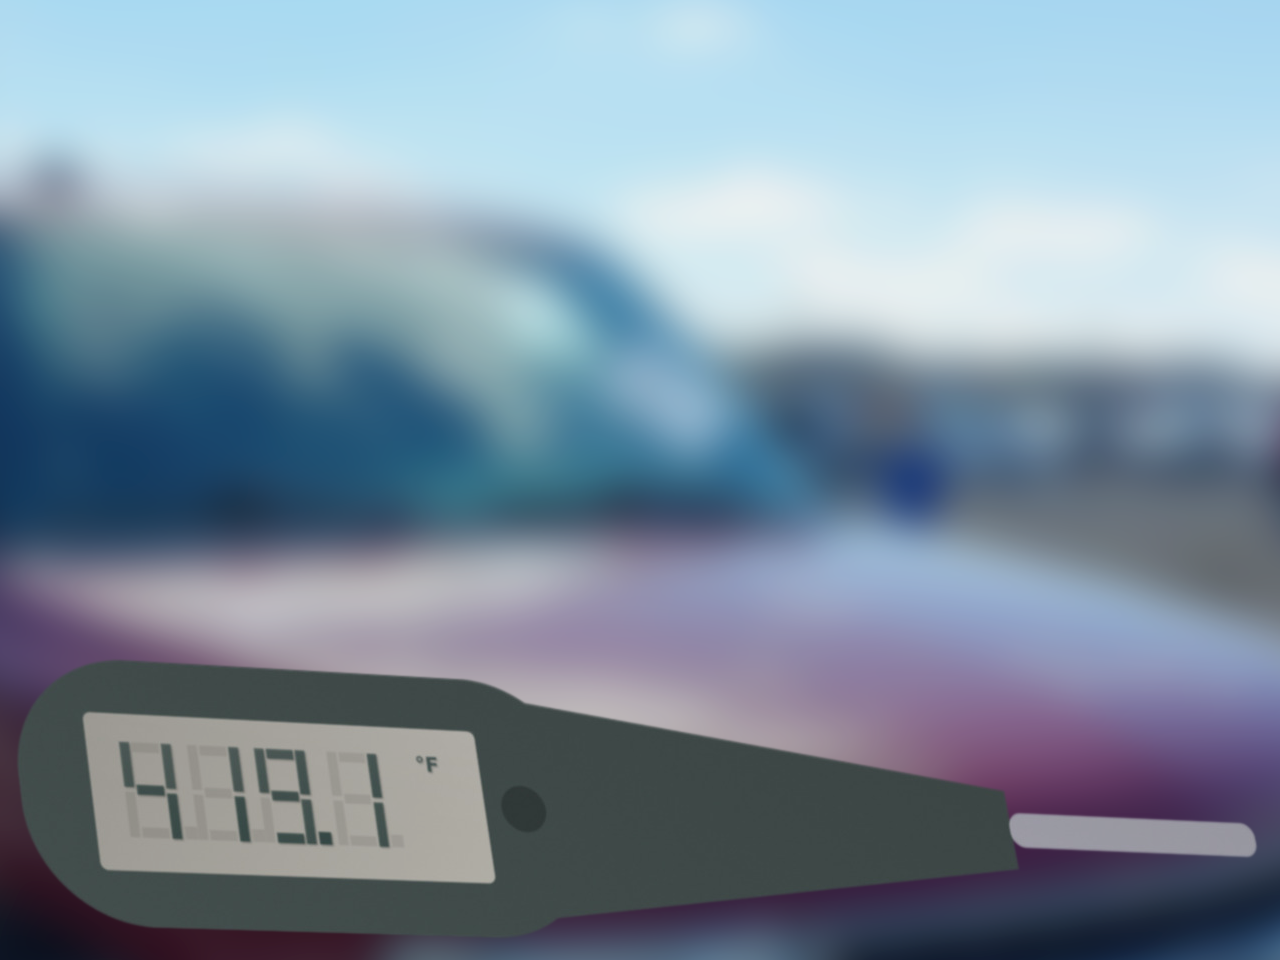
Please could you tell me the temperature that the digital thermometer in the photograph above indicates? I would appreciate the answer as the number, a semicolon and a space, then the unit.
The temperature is 419.1; °F
